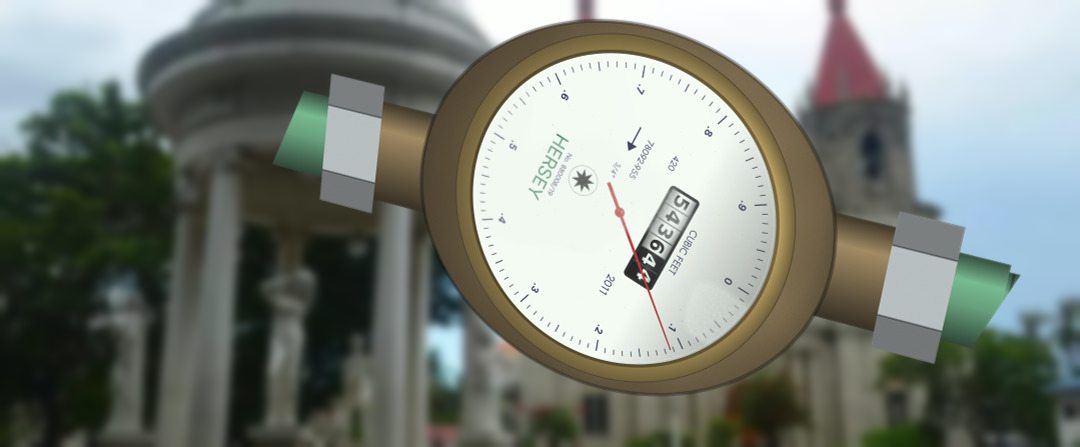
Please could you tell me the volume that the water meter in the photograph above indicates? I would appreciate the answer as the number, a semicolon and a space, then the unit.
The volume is 543644.11; ft³
